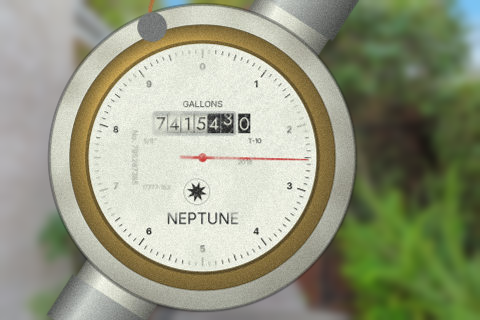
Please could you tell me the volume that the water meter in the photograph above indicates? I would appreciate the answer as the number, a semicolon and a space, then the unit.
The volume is 7415432.5; gal
